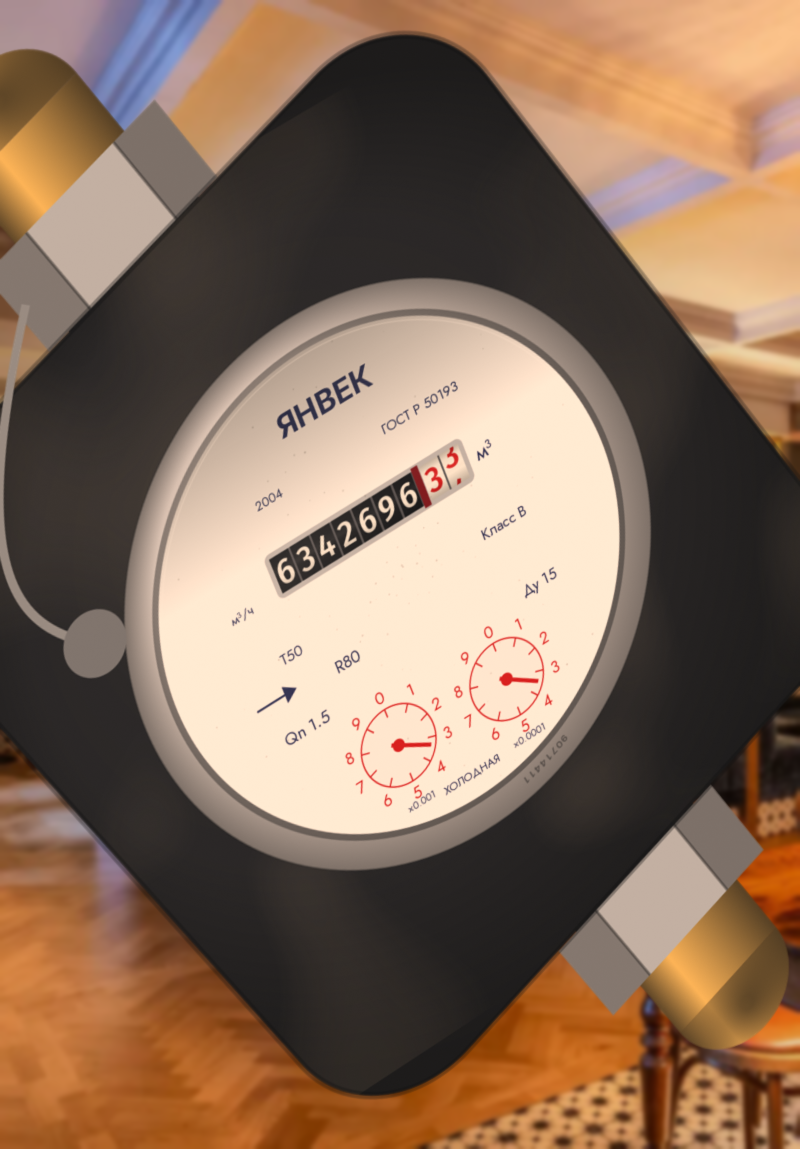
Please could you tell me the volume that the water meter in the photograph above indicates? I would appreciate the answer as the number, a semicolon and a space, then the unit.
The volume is 6342696.3333; m³
